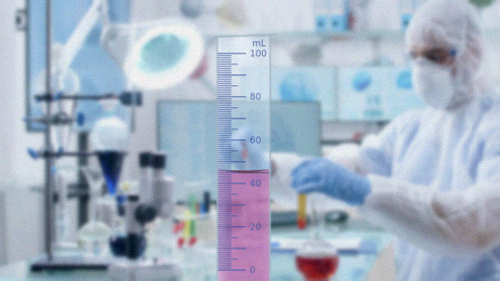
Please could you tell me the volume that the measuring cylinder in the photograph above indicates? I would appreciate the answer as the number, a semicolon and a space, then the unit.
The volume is 45; mL
